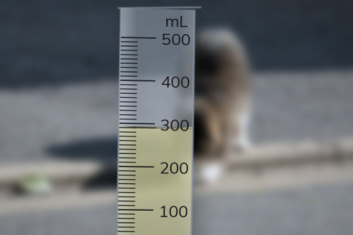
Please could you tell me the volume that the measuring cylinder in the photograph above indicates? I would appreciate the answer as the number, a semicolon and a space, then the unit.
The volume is 290; mL
